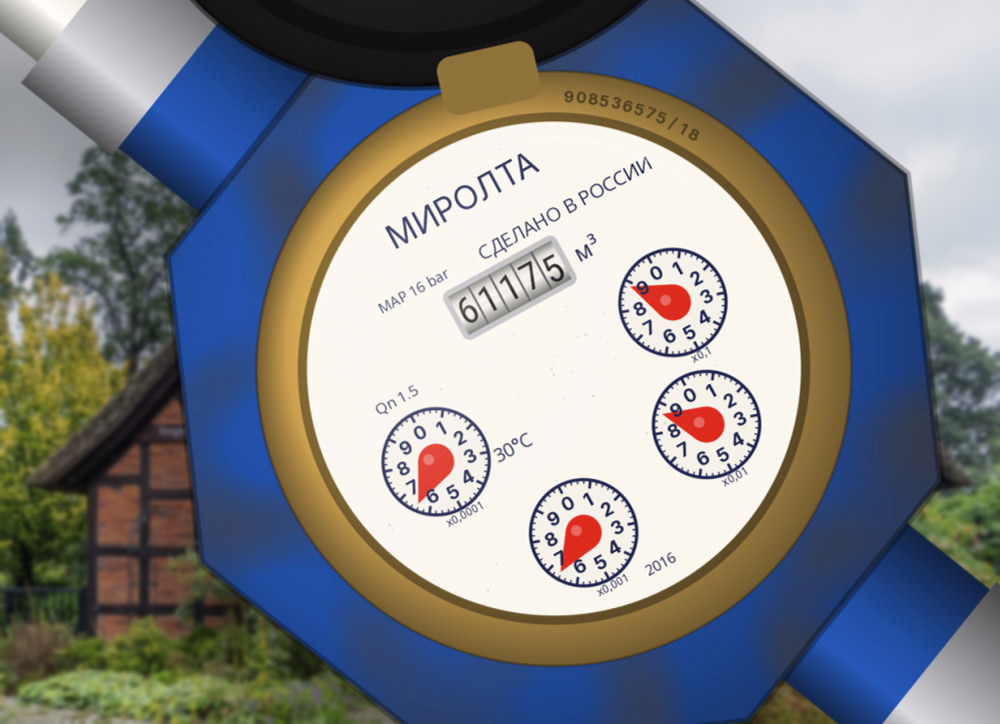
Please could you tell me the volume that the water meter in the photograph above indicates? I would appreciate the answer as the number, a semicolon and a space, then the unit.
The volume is 61174.8866; m³
